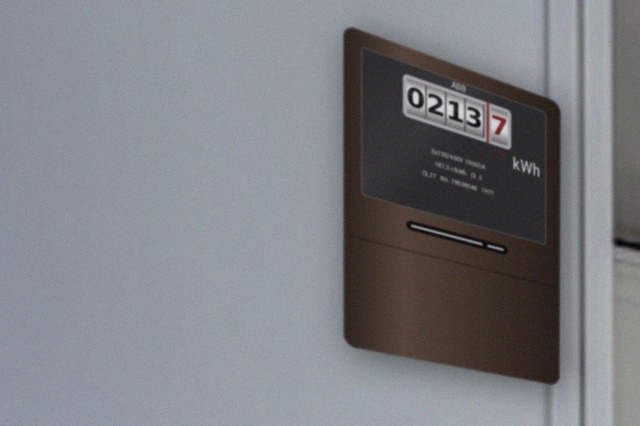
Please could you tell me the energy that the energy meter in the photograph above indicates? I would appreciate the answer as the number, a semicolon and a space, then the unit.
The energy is 213.7; kWh
